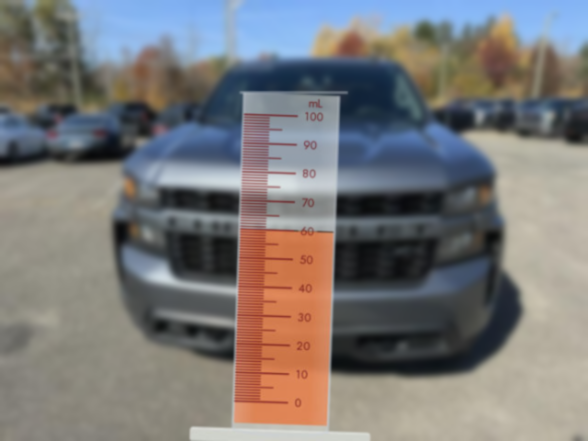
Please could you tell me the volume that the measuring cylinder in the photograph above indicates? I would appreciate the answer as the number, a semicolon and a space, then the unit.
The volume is 60; mL
